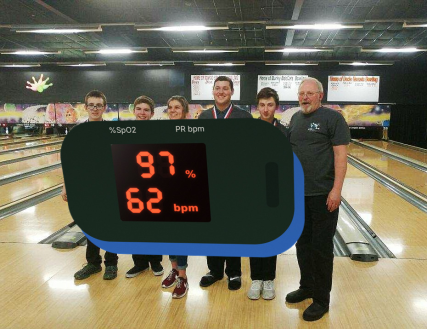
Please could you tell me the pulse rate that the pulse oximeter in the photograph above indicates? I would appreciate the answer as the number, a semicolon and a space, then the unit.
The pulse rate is 62; bpm
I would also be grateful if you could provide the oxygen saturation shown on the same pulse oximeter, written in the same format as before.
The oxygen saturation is 97; %
